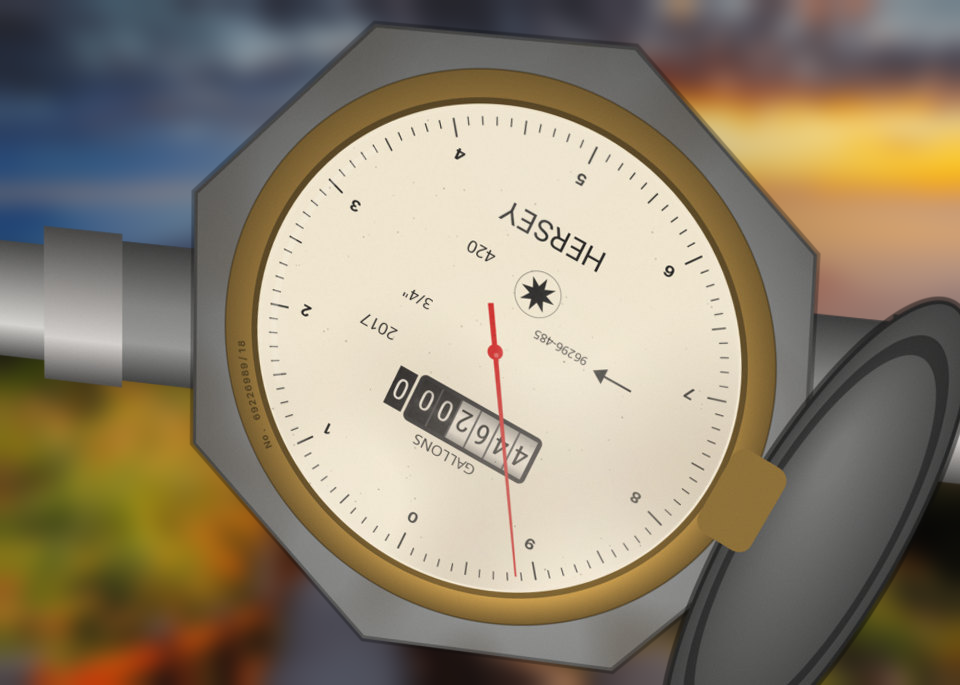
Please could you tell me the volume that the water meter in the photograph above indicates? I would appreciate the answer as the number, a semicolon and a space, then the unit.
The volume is 4461999.1; gal
